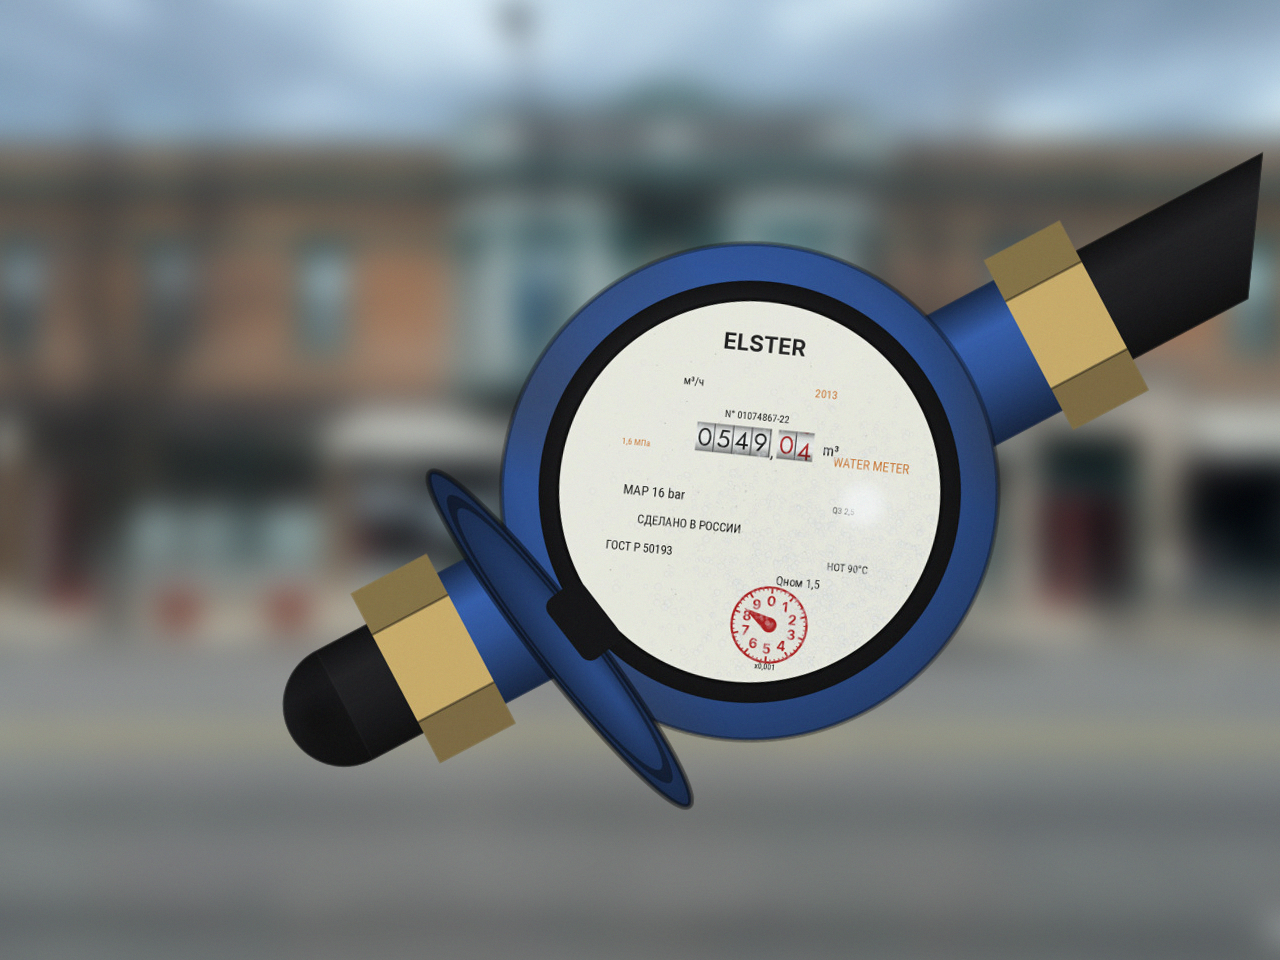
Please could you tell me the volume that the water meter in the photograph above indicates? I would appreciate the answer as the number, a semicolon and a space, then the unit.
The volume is 549.038; m³
